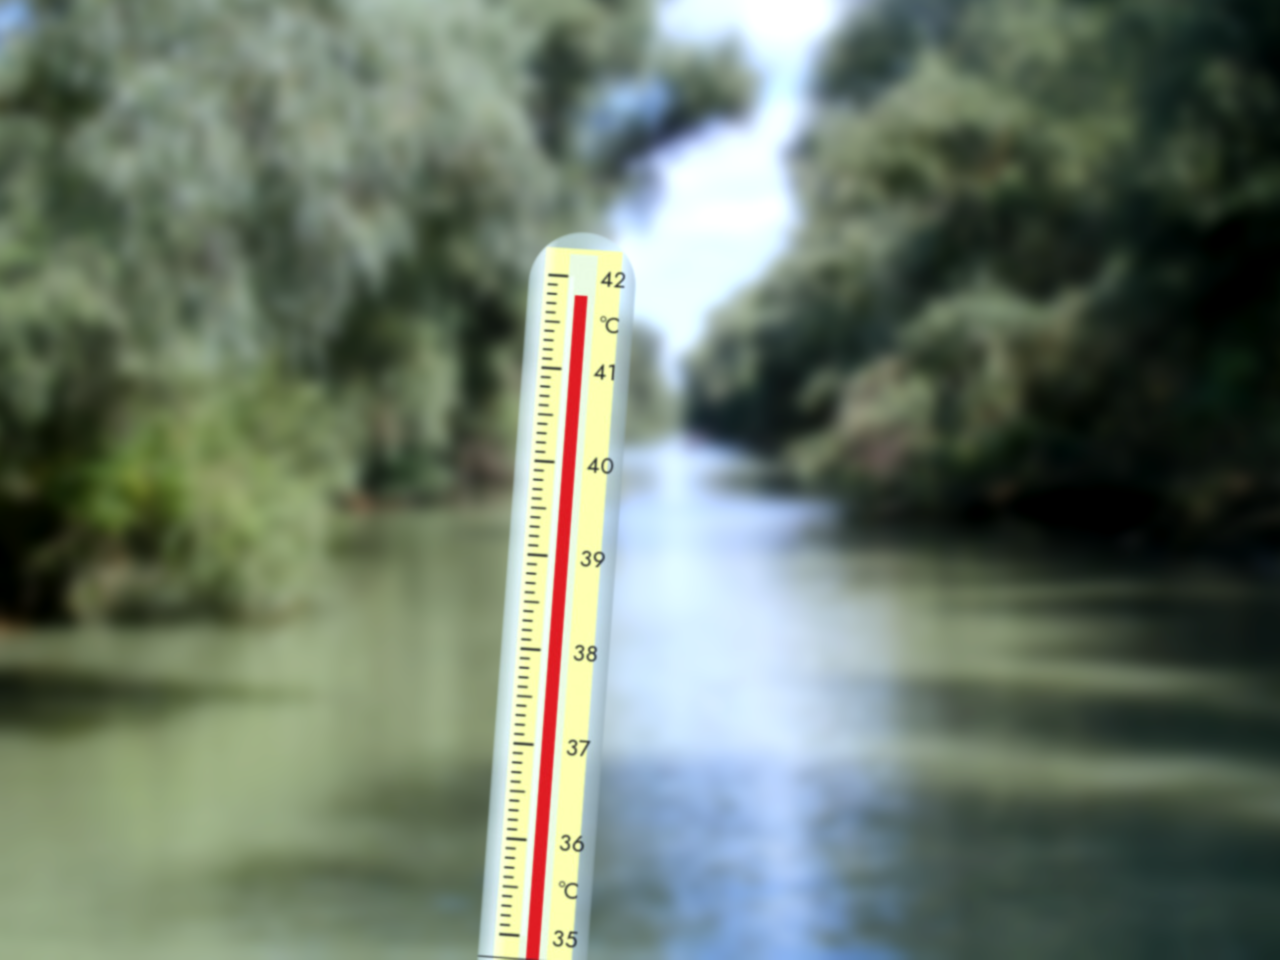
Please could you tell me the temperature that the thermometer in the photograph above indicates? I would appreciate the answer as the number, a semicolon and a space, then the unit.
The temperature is 41.8; °C
